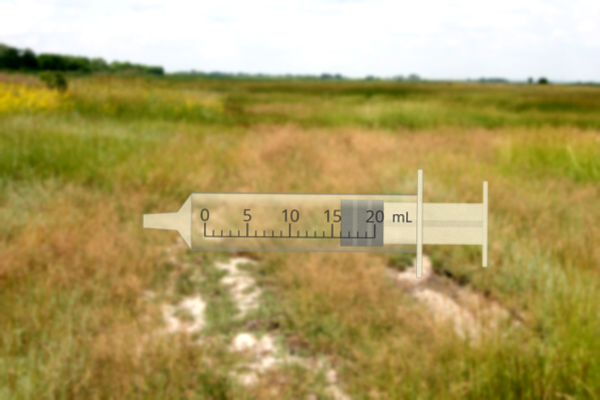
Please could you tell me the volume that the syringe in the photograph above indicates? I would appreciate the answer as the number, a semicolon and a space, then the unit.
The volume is 16; mL
